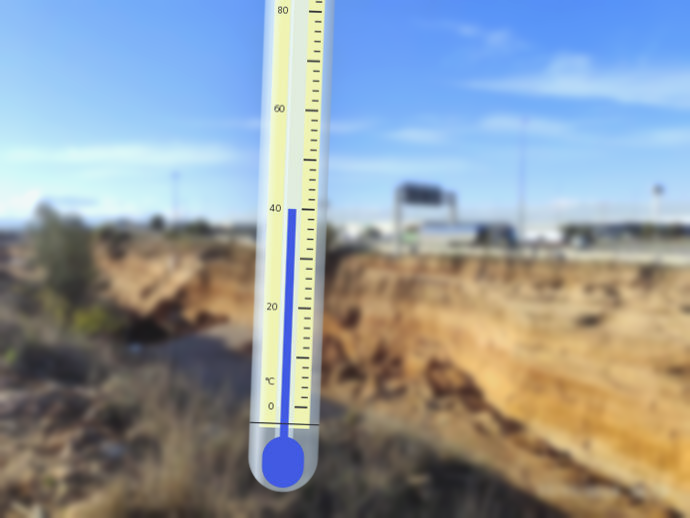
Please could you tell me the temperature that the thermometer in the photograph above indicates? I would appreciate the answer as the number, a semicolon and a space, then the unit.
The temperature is 40; °C
